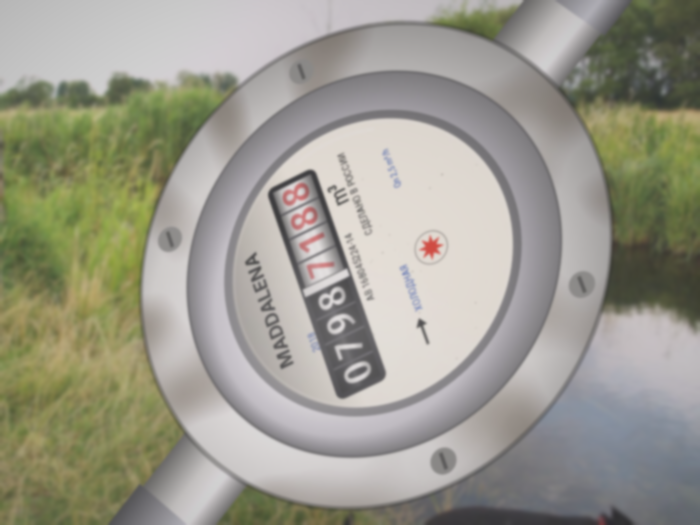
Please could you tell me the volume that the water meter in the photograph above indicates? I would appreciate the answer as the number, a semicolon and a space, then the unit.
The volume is 798.7188; m³
